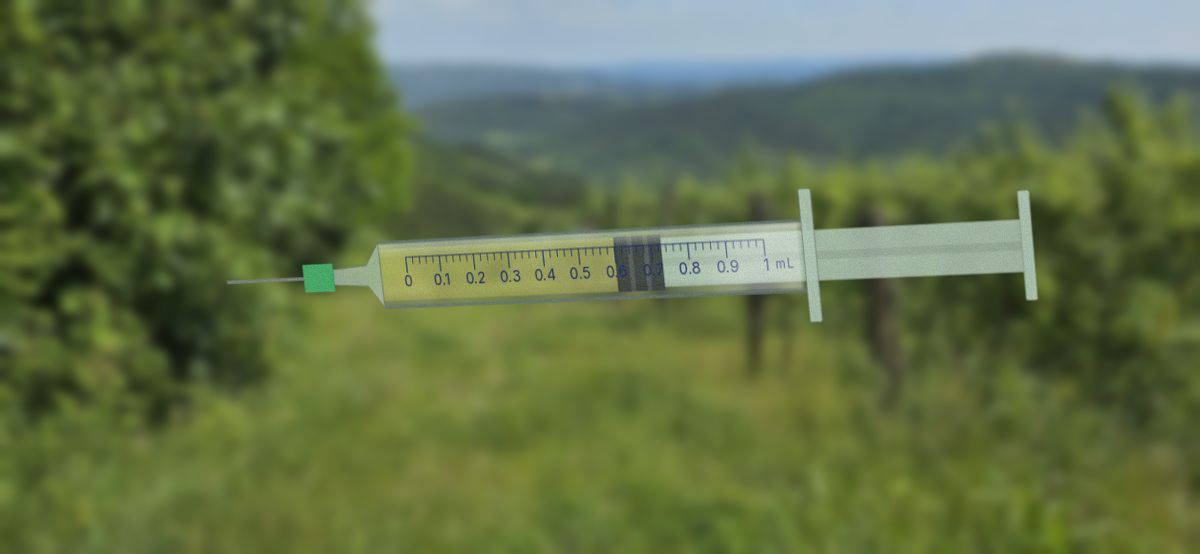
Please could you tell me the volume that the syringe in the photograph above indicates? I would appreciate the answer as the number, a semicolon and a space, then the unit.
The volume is 0.6; mL
